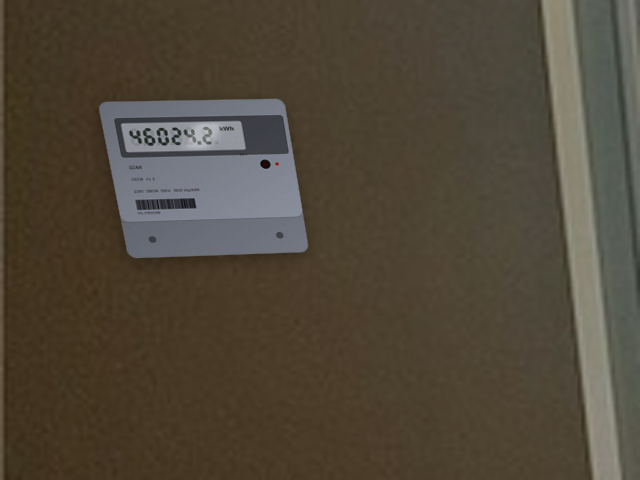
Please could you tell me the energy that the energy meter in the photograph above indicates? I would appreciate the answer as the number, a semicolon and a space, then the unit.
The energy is 46024.2; kWh
